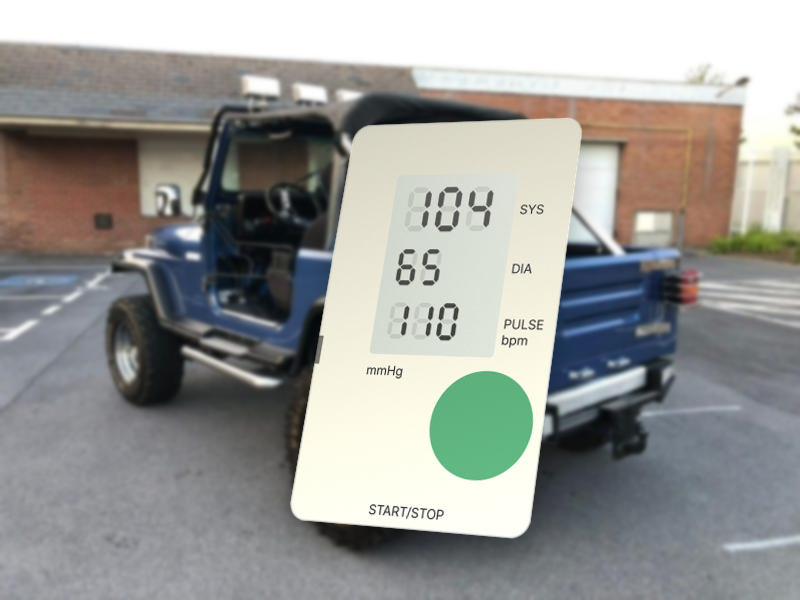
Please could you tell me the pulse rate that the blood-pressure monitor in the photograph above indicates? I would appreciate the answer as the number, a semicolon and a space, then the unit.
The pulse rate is 110; bpm
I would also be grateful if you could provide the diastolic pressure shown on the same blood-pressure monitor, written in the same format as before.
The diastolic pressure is 65; mmHg
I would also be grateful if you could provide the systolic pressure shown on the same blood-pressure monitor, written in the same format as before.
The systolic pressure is 104; mmHg
